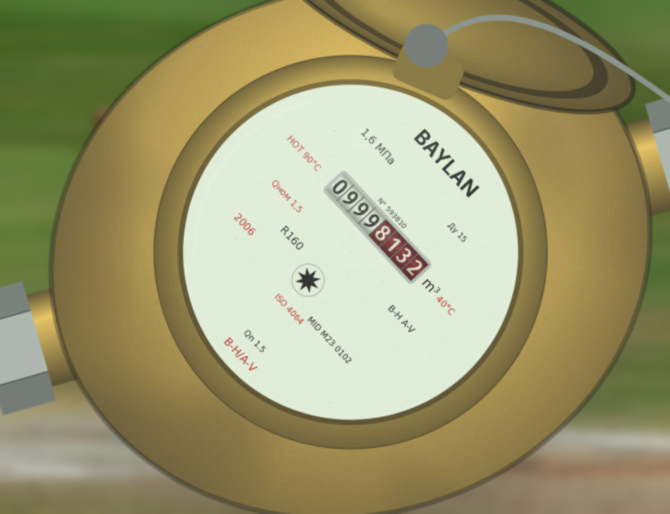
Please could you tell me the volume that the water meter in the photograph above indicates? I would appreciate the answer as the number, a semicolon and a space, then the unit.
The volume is 999.8132; m³
